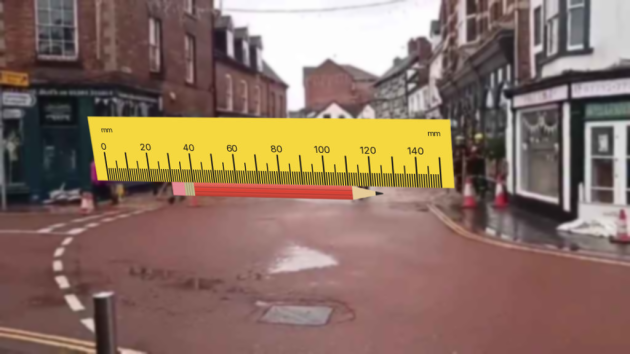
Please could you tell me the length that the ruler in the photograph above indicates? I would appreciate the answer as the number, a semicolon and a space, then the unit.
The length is 95; mm
